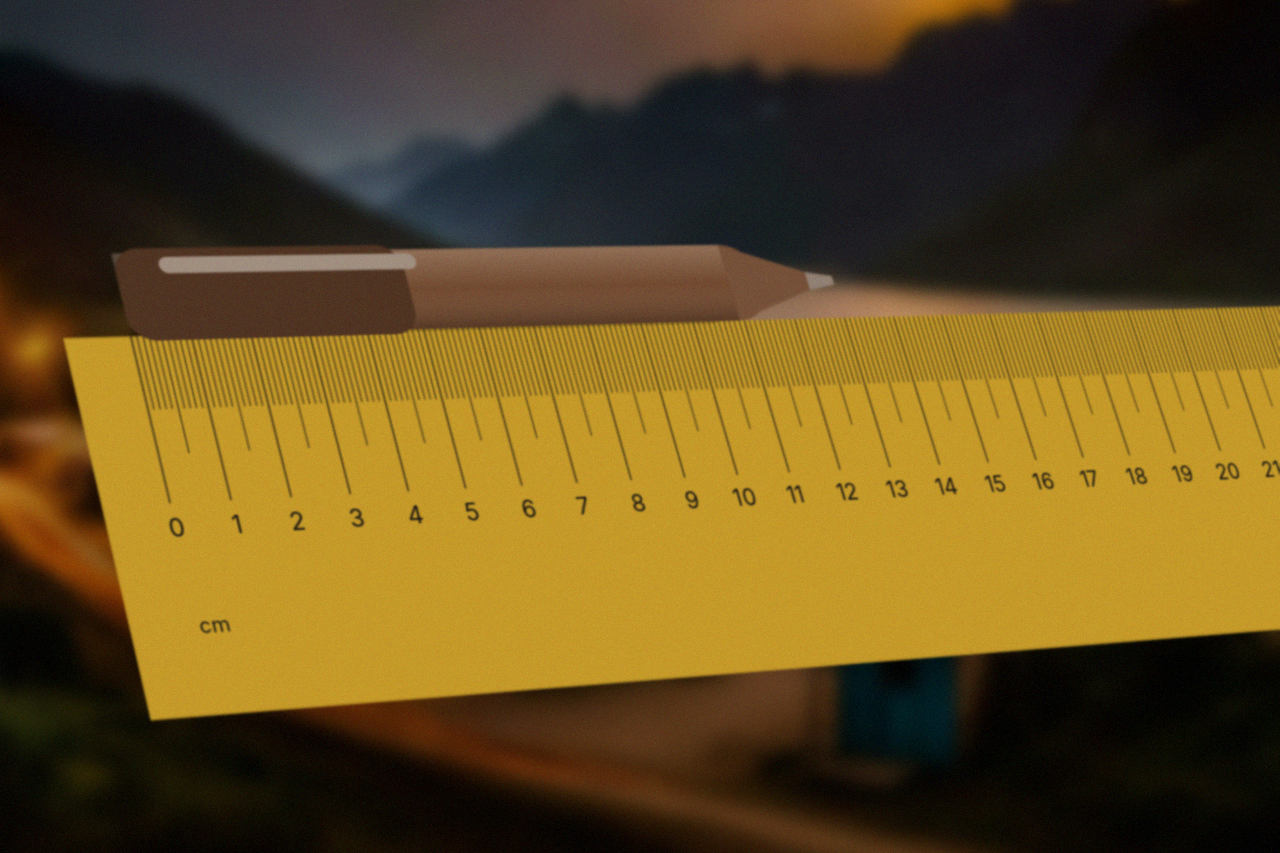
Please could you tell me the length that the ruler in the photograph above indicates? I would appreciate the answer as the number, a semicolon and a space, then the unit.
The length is 13; cm
